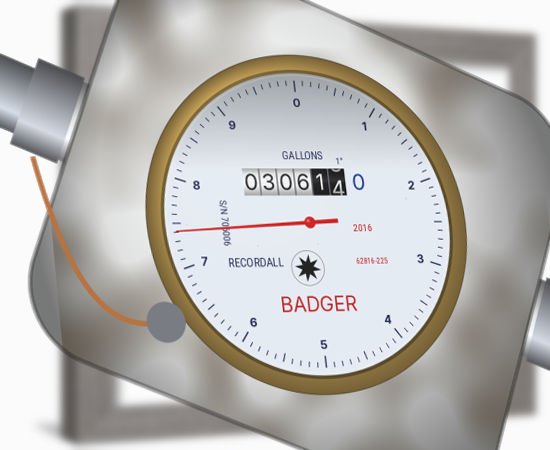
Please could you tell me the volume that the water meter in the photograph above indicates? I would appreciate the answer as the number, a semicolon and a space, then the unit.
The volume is 306137.4; gal
